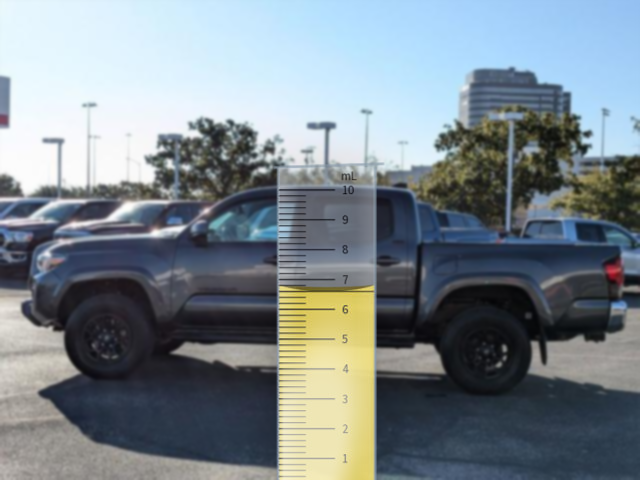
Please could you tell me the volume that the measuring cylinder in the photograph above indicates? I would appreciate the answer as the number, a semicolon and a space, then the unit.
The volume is 6.6; mL
